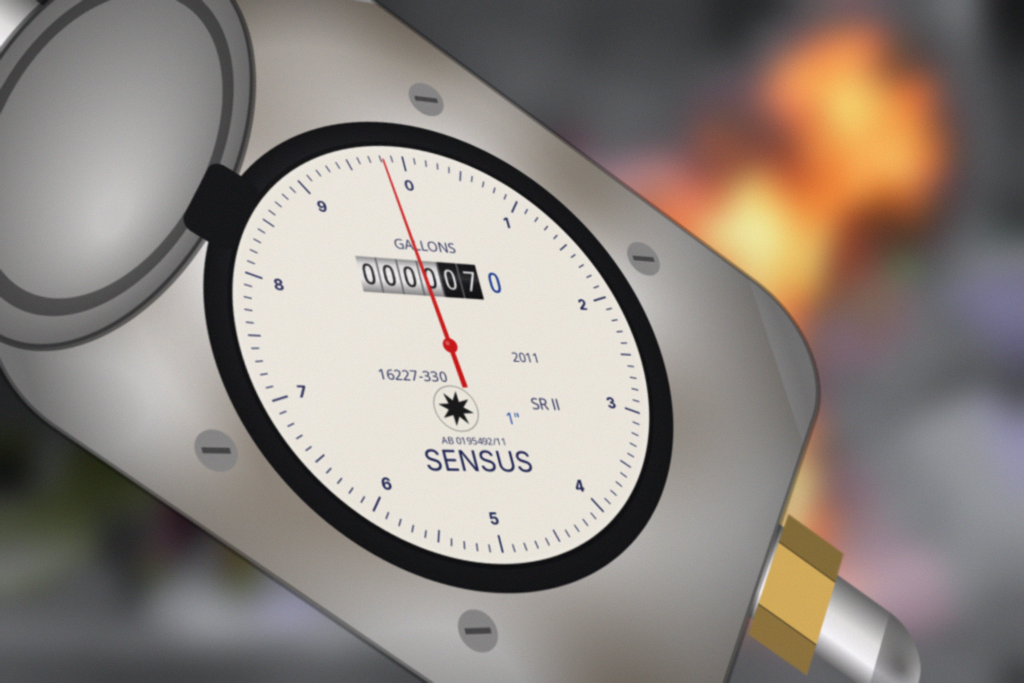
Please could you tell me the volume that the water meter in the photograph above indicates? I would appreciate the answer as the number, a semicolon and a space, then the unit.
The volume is 69.8; gal
